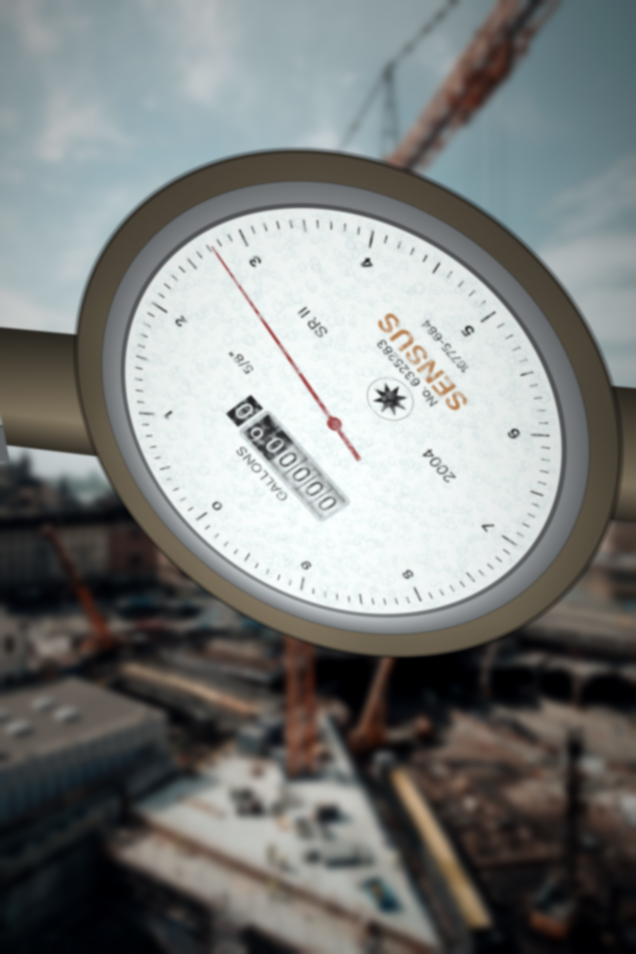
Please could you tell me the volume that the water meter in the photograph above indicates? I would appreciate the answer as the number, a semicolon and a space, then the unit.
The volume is 62.7; gal
